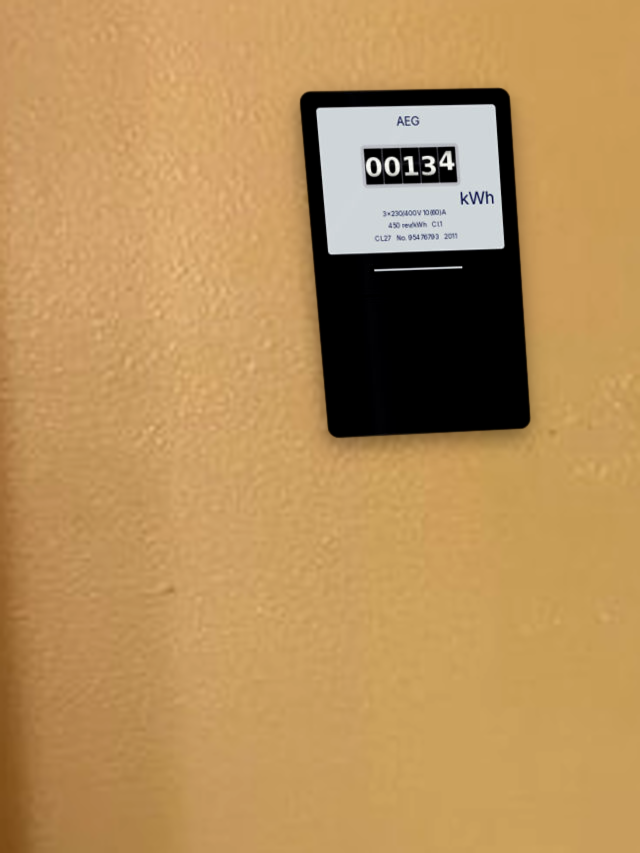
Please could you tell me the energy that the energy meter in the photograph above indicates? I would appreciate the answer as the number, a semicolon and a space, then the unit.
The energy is 134; kWh
